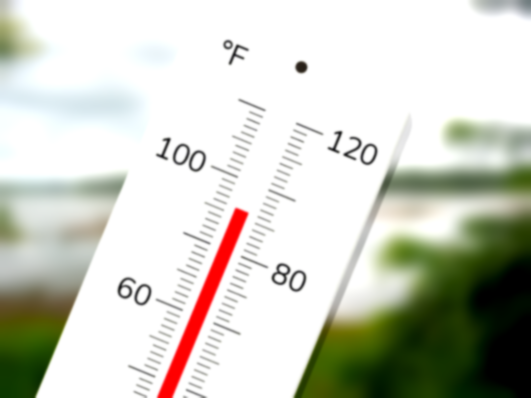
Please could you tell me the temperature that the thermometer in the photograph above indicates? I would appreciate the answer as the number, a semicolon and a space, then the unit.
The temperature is 92; °F
